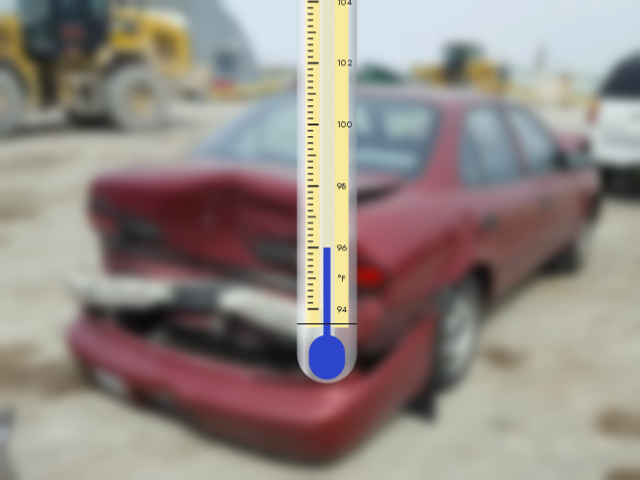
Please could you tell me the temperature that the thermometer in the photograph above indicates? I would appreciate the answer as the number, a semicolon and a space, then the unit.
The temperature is 96; °F
